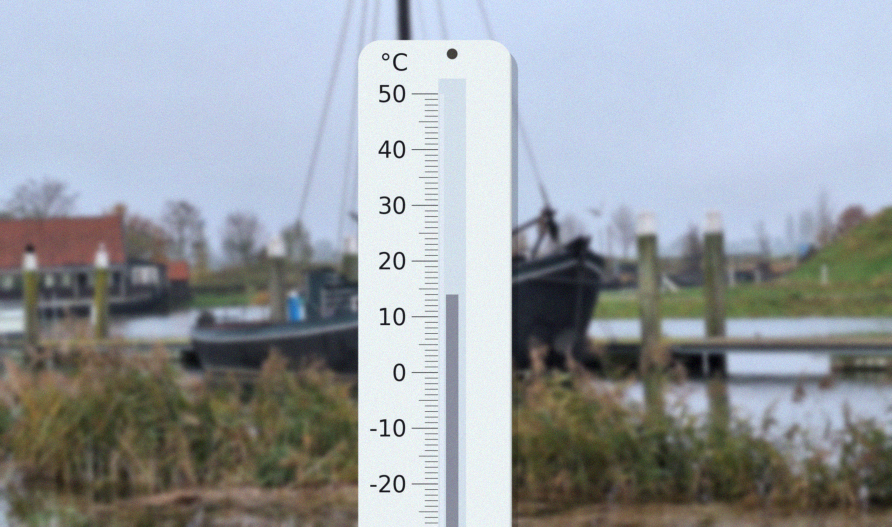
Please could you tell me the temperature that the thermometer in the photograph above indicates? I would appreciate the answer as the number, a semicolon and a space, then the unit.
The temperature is 14; °C
